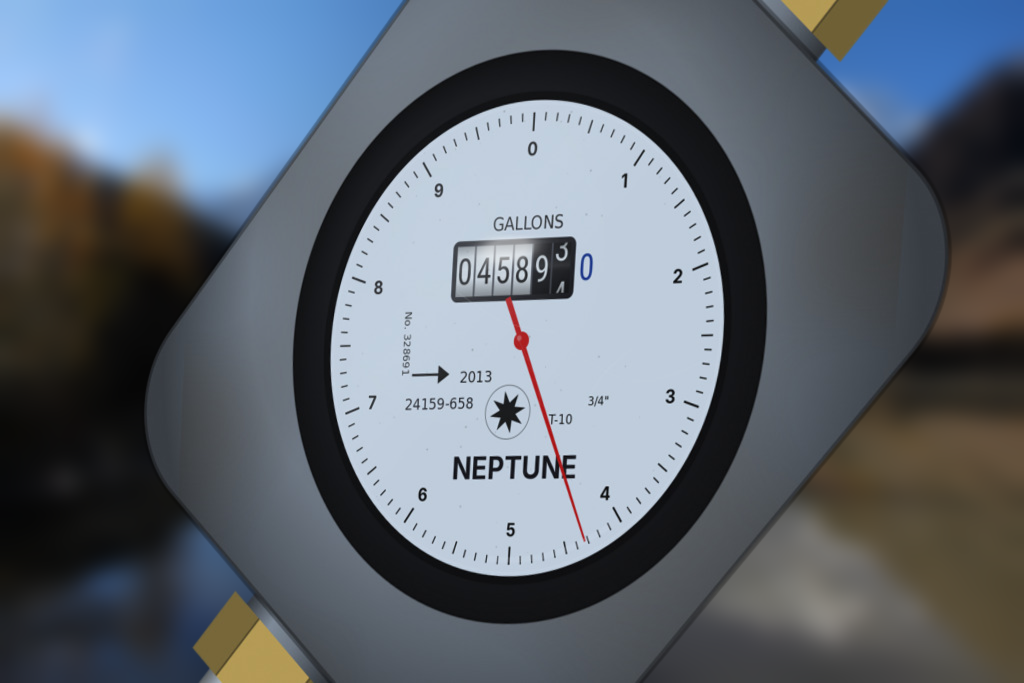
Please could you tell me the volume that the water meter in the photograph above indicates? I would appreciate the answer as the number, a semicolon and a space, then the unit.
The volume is 458934.3; gal
